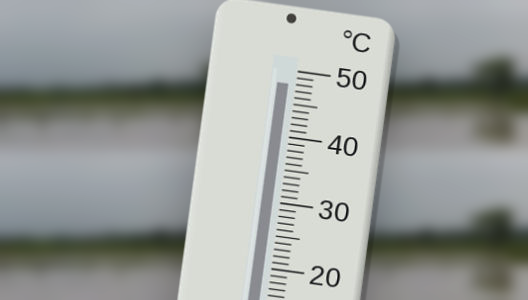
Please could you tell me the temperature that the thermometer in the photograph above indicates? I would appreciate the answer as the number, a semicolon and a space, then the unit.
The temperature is 48; °C
